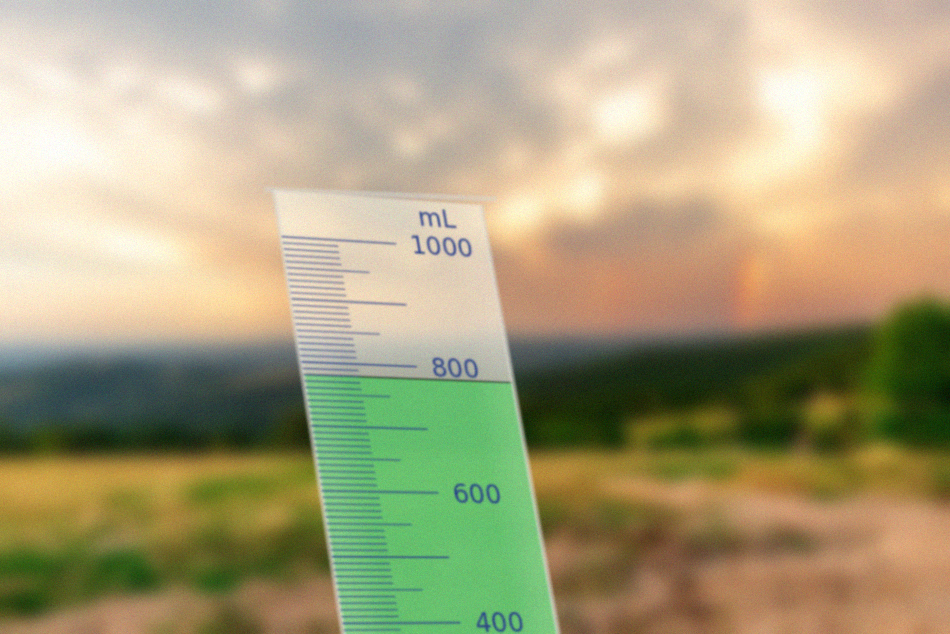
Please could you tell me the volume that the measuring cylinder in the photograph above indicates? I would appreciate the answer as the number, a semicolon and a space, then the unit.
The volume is 780; mL
